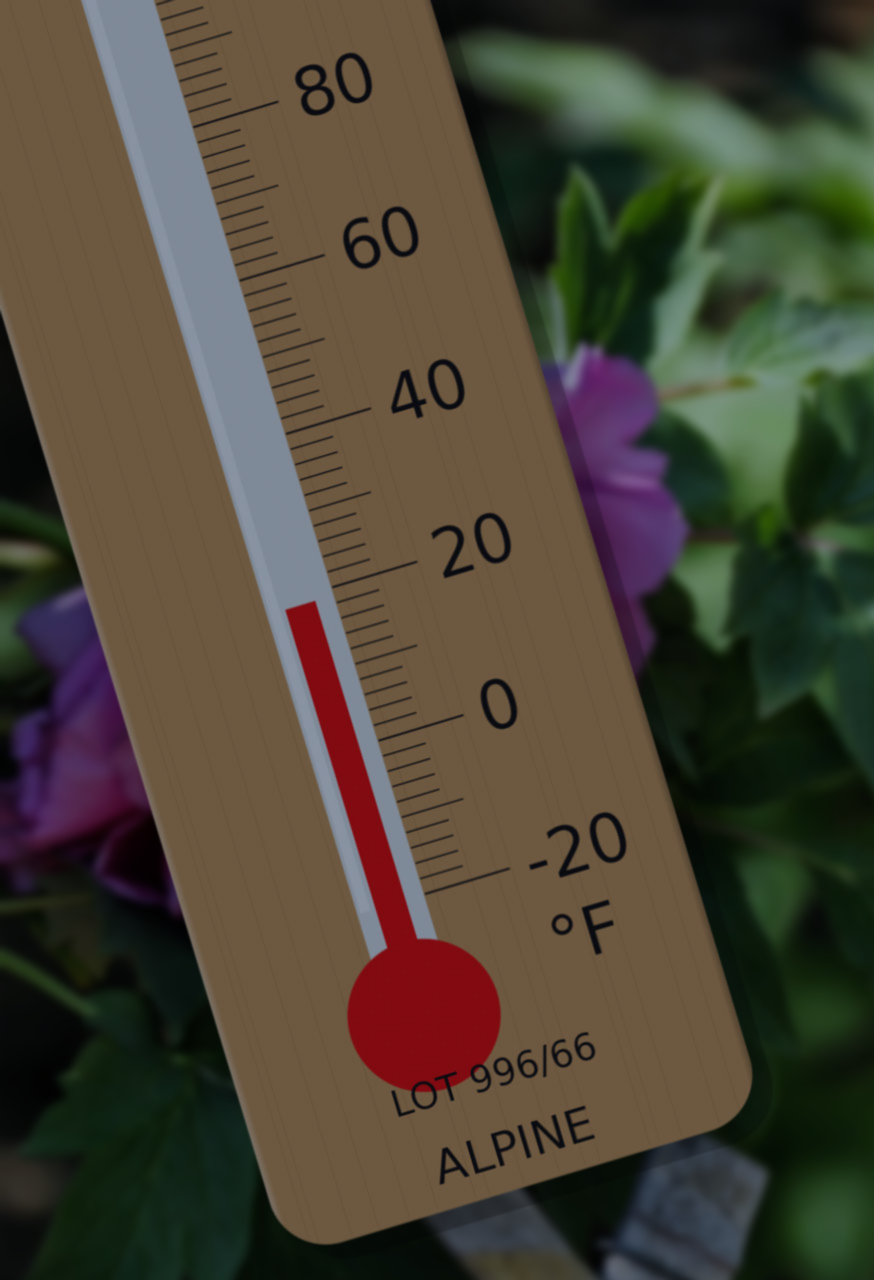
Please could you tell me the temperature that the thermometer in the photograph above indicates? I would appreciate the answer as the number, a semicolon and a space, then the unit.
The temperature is 19; °F
